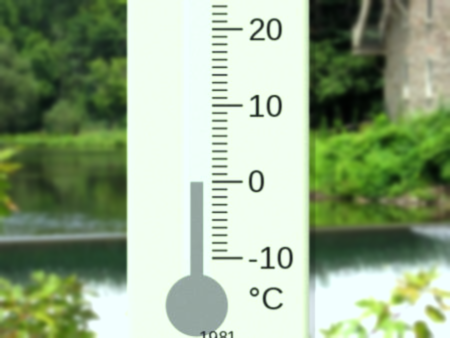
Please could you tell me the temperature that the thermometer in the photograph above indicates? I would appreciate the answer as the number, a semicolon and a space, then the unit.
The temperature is 0; °C
